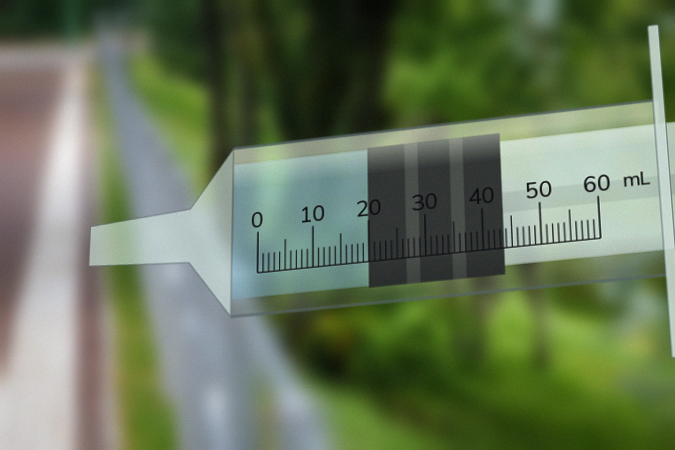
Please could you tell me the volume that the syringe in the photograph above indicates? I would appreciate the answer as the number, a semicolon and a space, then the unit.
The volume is 20; mL
